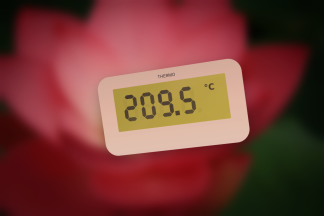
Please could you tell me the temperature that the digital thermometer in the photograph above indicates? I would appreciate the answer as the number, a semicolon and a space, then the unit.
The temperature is 209.5; °C
